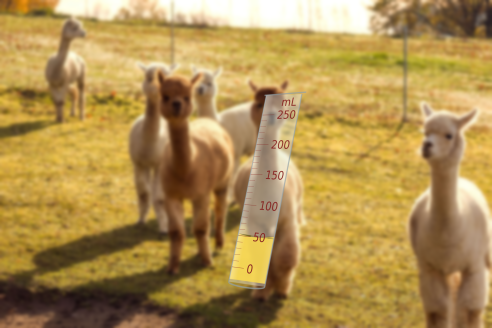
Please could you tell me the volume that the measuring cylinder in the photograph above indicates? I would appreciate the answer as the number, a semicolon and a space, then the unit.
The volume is 50; mL
